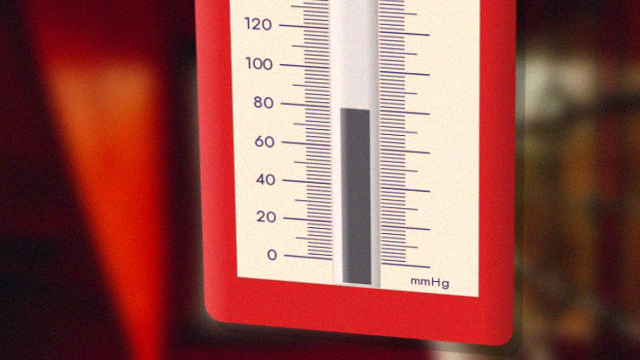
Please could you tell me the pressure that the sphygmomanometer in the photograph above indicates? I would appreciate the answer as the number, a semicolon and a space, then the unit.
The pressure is 80; mmHg
